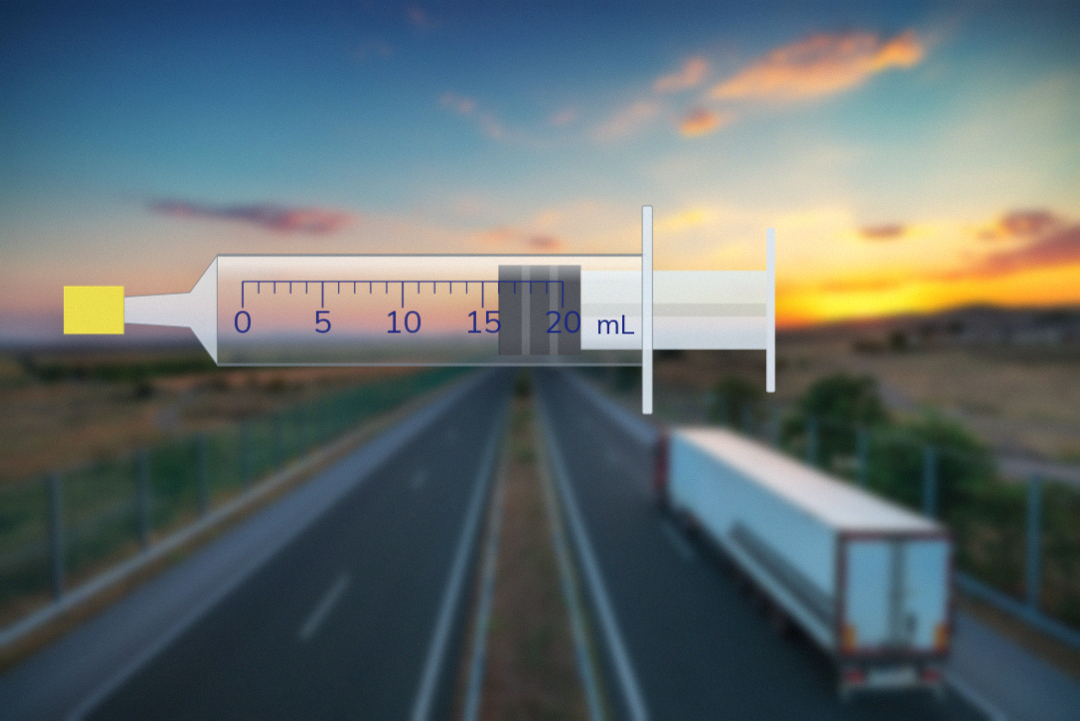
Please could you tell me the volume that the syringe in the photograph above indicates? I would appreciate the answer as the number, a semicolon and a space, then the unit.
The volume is 16; mL
